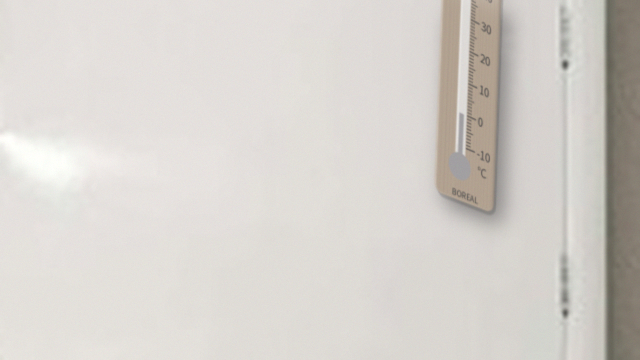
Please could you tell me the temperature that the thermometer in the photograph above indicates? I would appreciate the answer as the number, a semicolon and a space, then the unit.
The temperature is 0; °C
